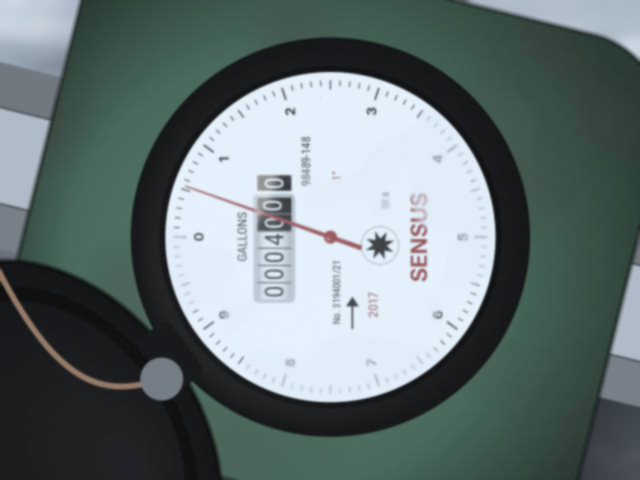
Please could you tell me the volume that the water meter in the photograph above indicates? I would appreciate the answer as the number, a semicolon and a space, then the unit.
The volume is 4000.5; gal
